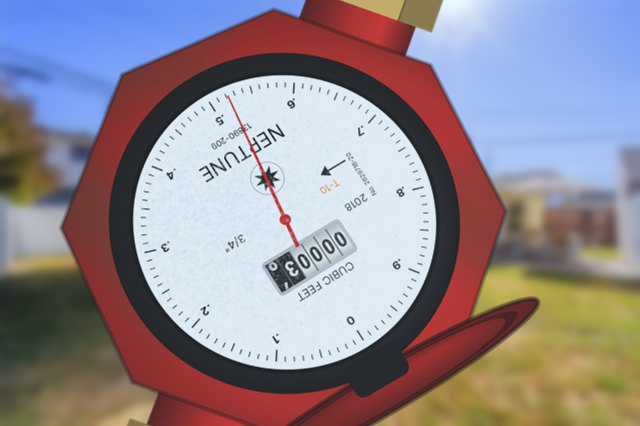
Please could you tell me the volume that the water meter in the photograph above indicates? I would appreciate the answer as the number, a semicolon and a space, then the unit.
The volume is 37.52; ft³
